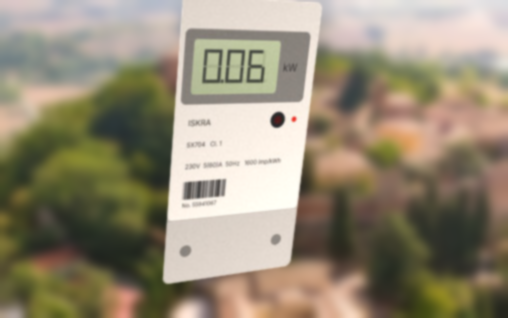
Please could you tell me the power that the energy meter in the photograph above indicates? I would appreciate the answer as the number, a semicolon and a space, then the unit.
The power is 0.06; kW
